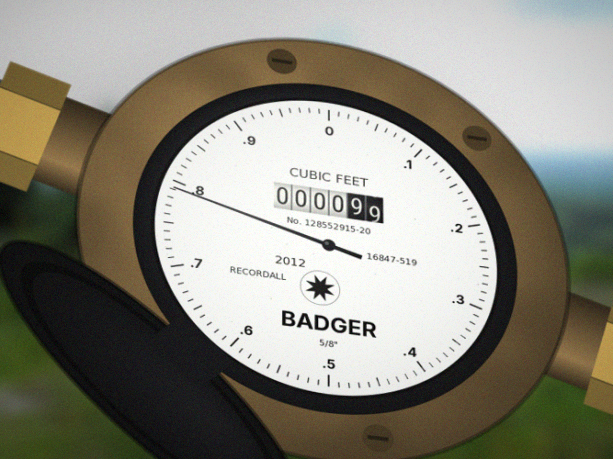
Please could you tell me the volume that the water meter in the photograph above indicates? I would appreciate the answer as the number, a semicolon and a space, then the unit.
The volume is 98.79; ft³
